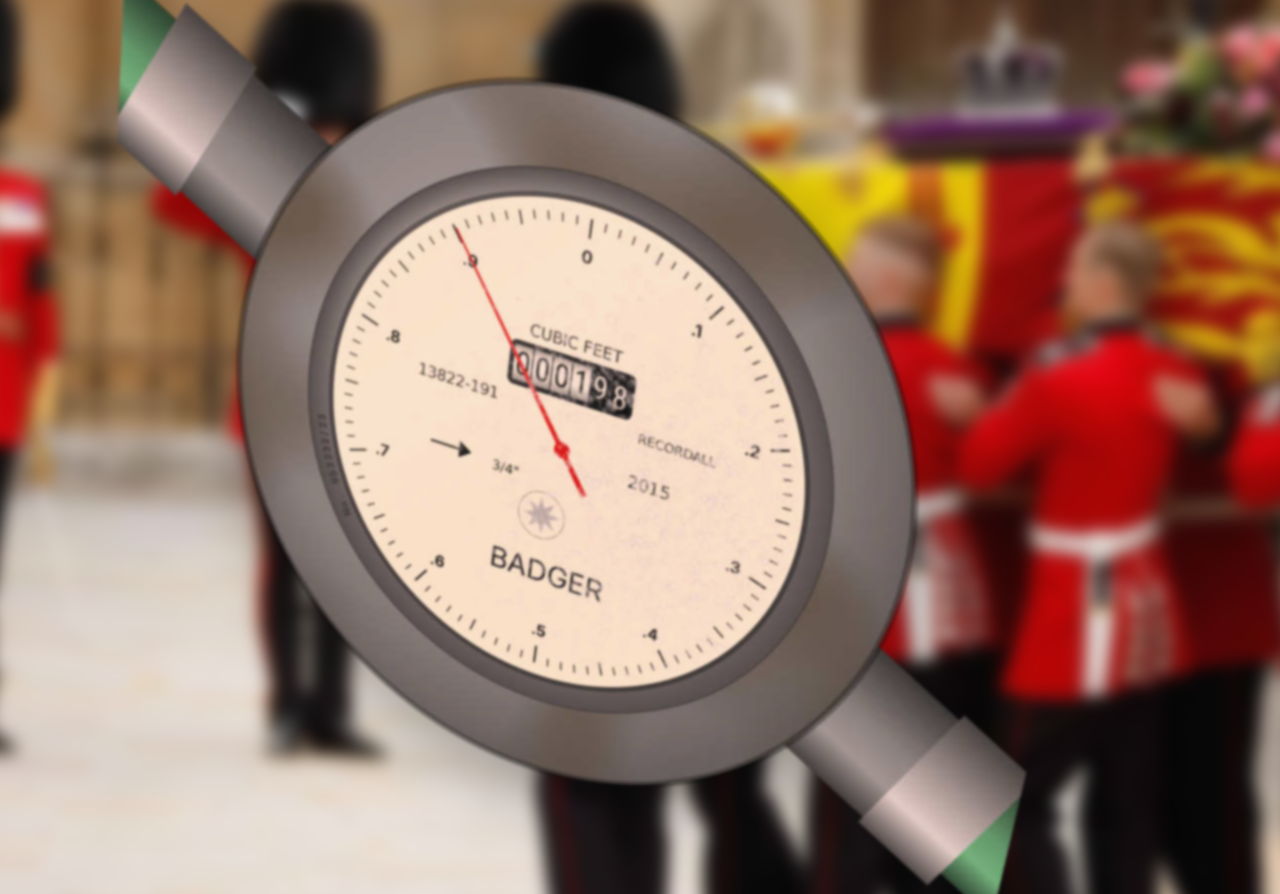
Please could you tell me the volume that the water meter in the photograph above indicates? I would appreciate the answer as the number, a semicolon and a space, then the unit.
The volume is 197.90; ft³
